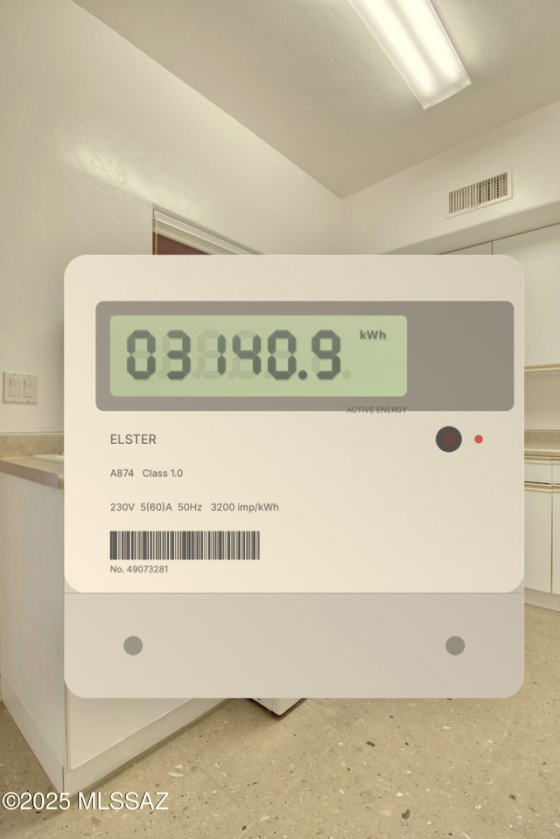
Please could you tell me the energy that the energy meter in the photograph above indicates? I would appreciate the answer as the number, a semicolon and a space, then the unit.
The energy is 3140.9; kWh
